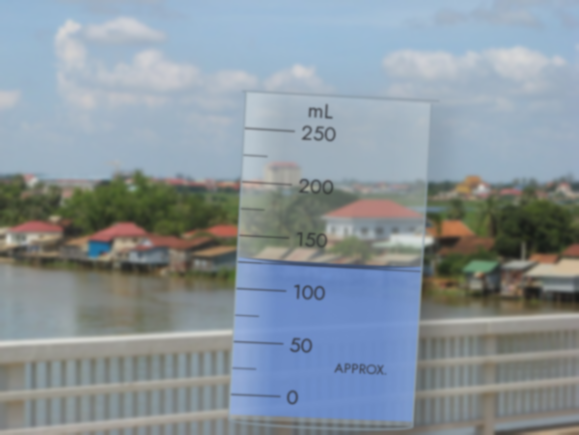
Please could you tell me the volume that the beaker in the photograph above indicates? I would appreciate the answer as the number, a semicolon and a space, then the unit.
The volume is 125; mL
